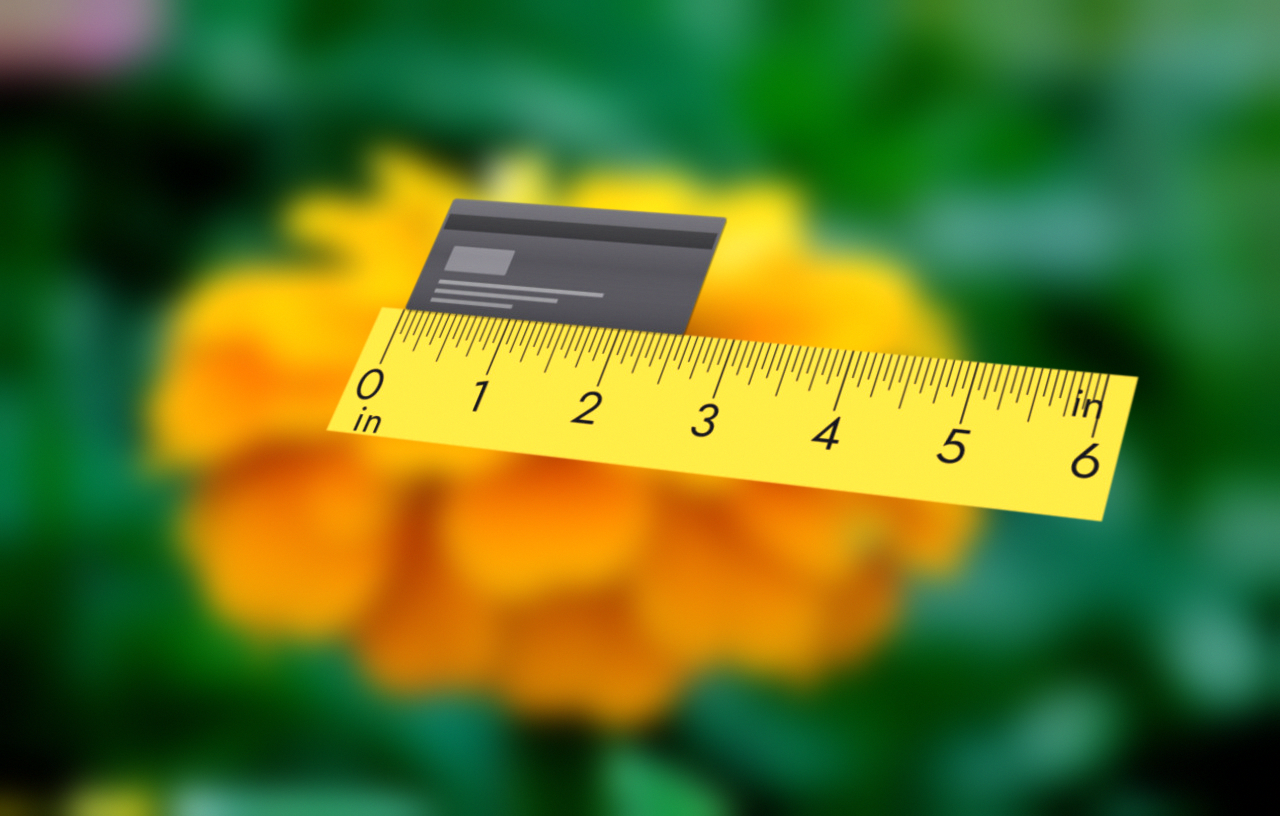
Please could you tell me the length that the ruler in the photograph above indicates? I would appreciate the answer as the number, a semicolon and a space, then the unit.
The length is 2.5625; in
